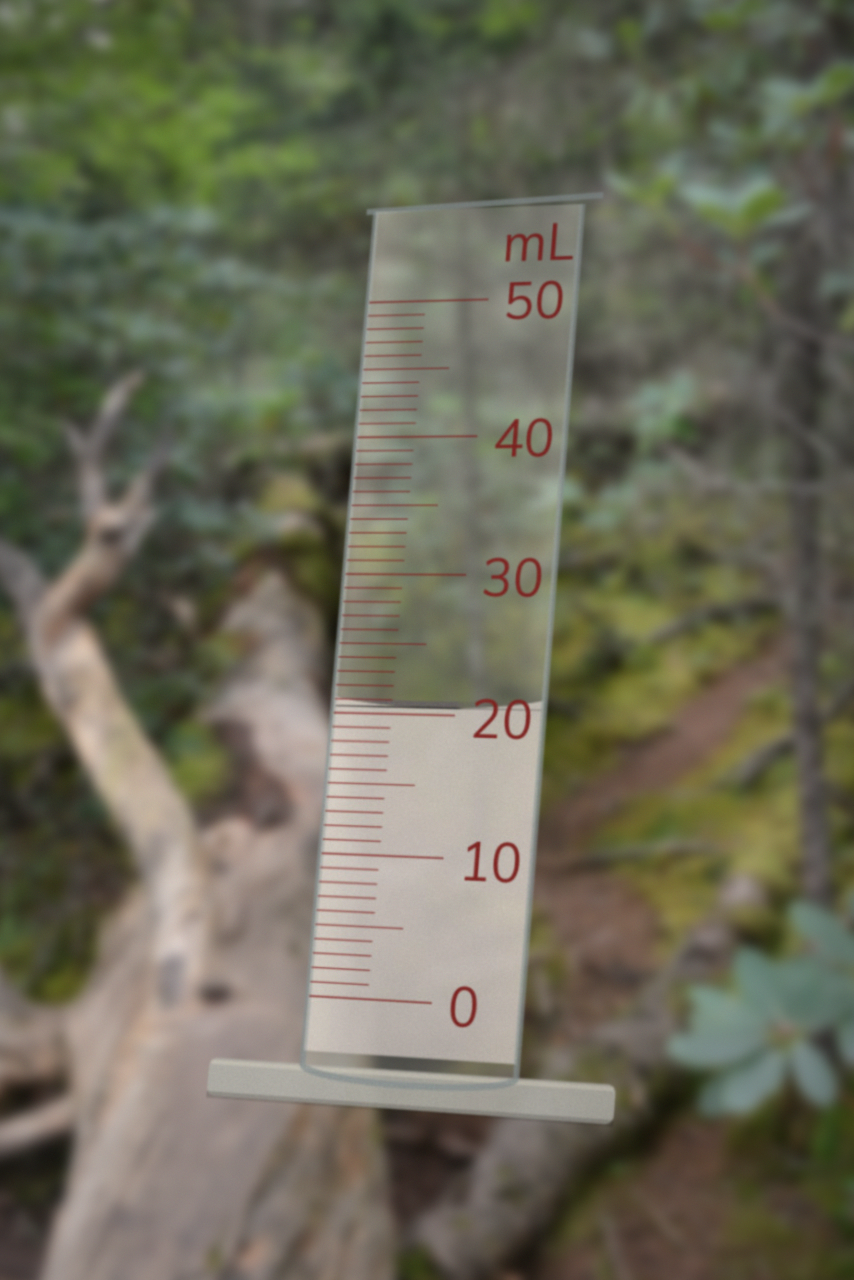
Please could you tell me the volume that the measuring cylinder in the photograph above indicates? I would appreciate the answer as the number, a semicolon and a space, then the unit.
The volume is 20.5; mL
